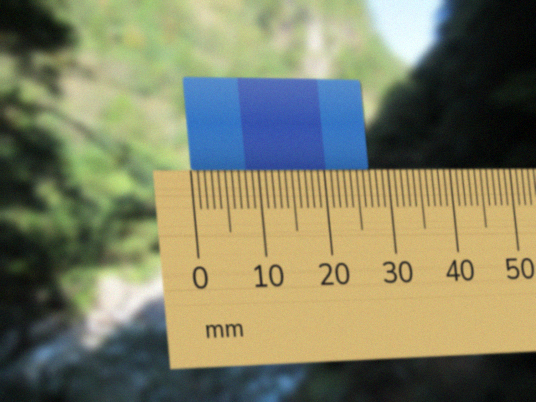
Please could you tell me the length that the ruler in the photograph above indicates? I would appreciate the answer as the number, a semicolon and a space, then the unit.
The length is 27; mm
